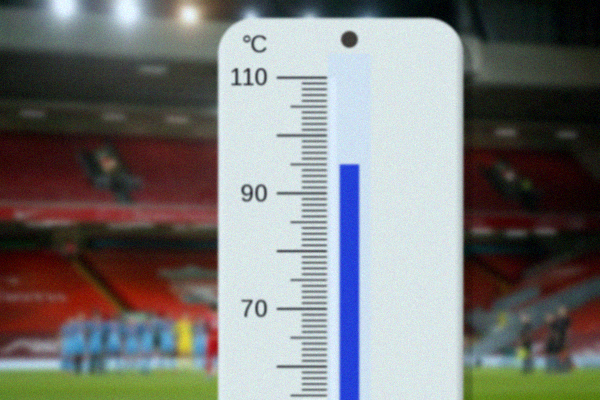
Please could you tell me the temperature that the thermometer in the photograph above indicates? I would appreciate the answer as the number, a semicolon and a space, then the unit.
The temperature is 95; °C
